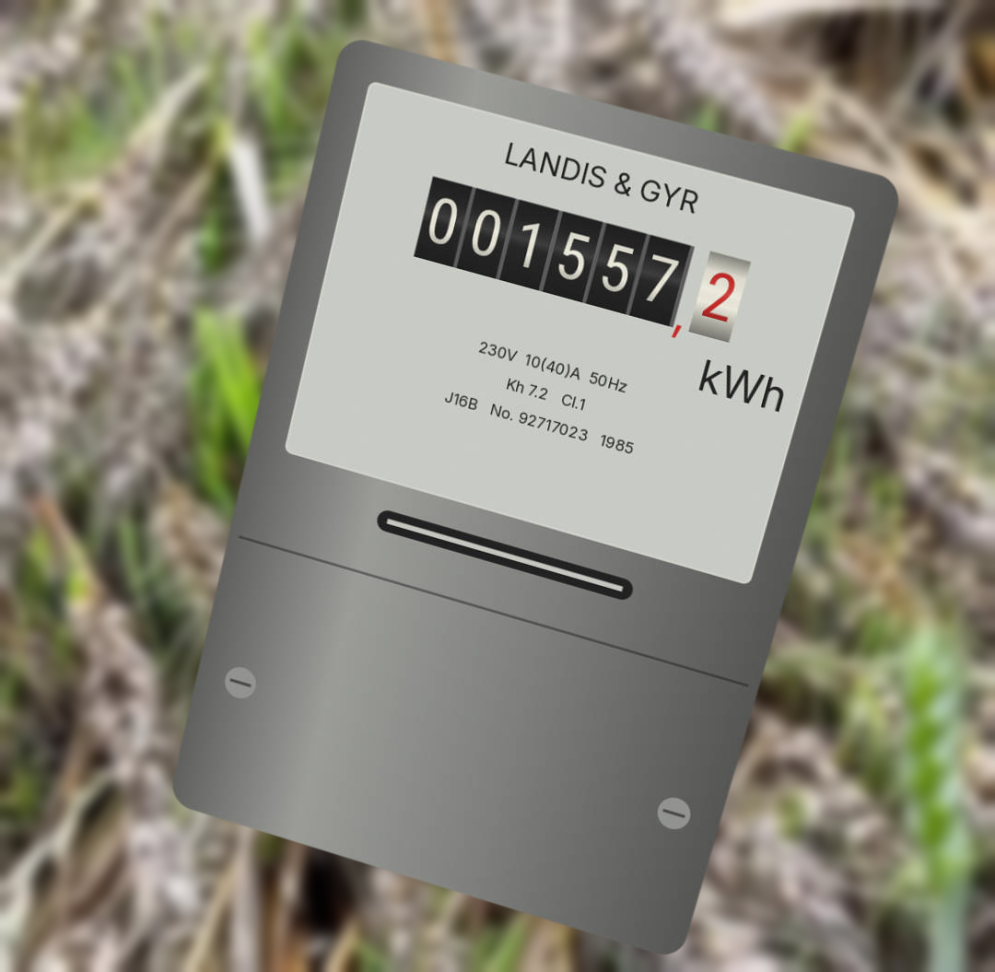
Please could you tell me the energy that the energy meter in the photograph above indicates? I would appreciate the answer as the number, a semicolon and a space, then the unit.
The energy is 1557.2; kWh
